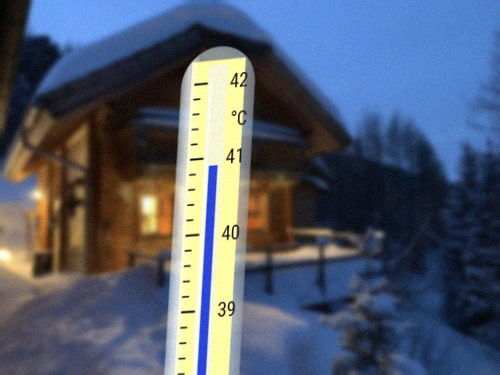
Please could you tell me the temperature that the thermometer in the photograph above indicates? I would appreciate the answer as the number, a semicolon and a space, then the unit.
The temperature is 40.9; °C
